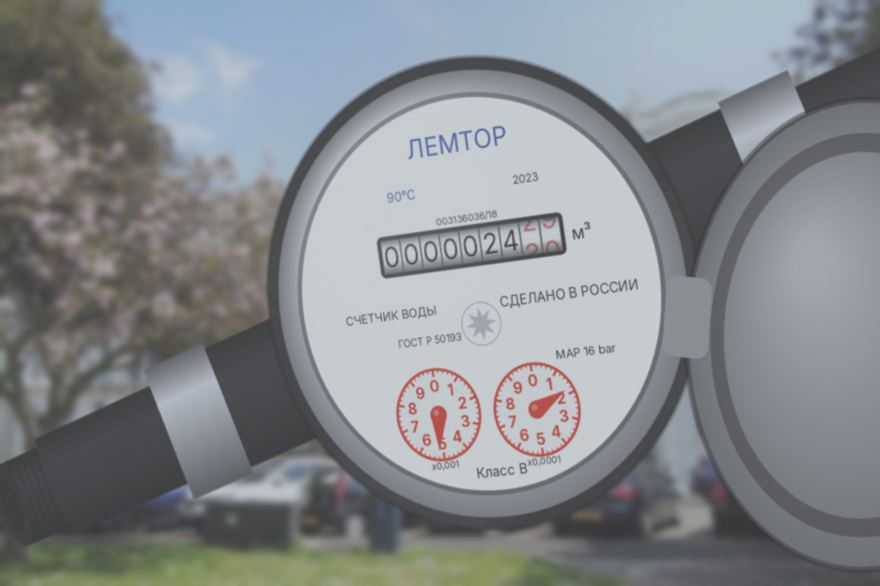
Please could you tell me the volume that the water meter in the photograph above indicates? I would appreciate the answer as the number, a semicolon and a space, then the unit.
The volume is 24.2951; m³
